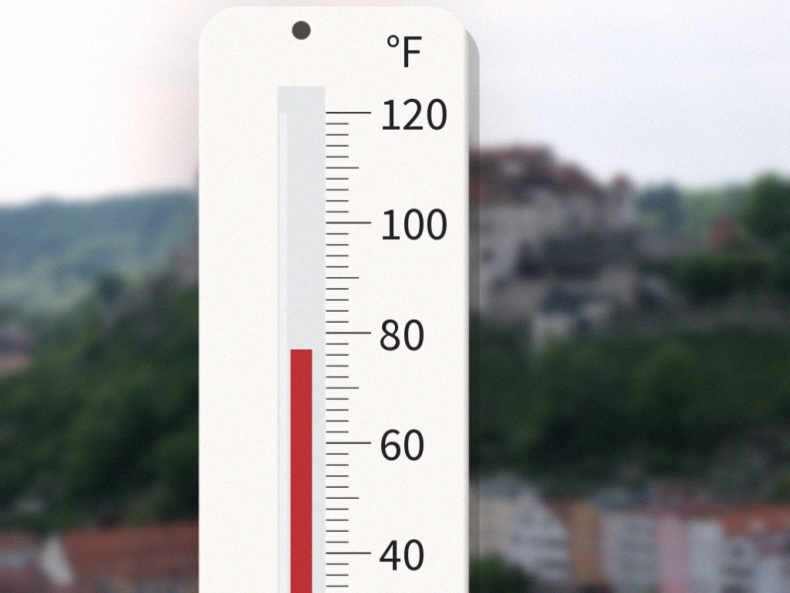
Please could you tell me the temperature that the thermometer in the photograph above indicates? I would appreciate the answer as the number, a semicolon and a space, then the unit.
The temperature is 77; °F
